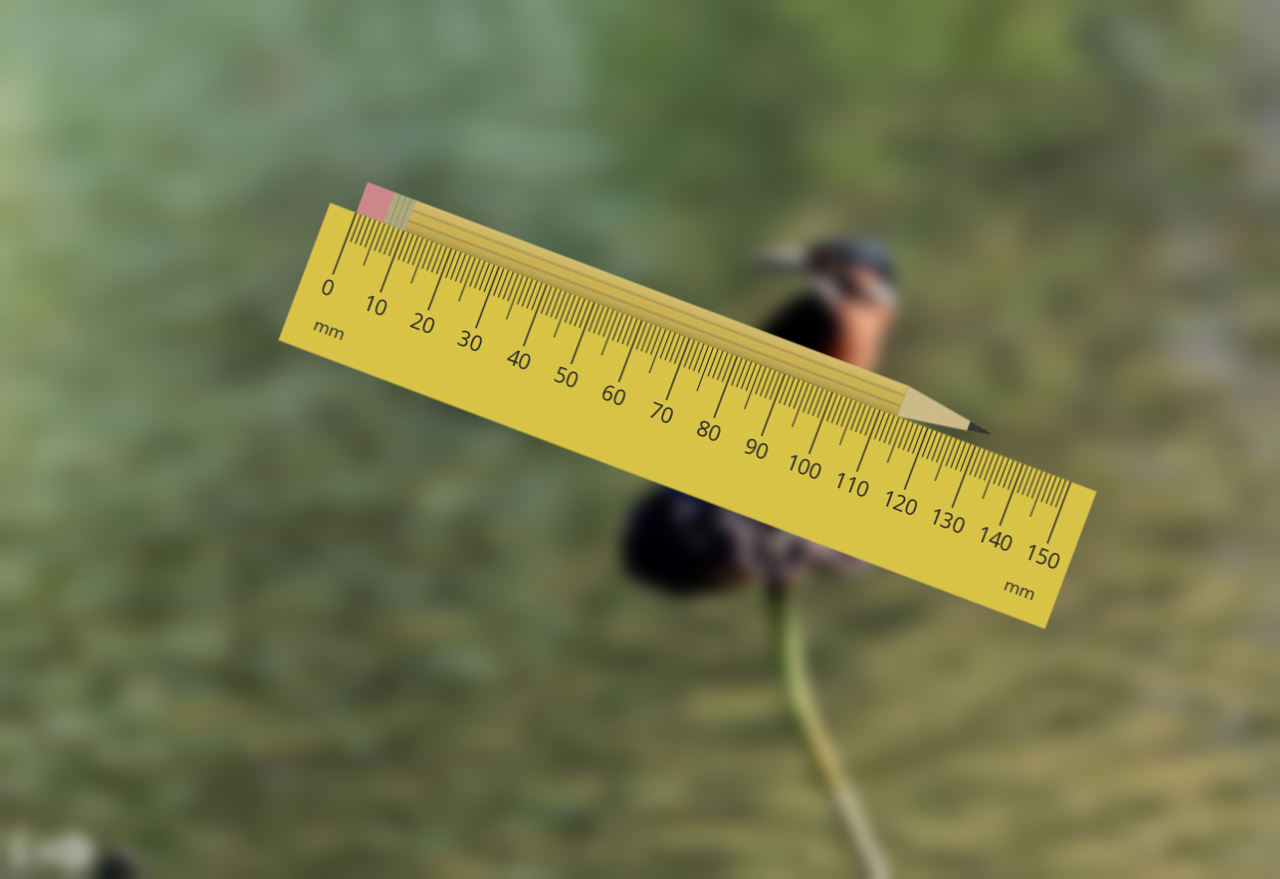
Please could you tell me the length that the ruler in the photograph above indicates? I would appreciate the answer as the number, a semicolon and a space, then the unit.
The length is 132; mm
